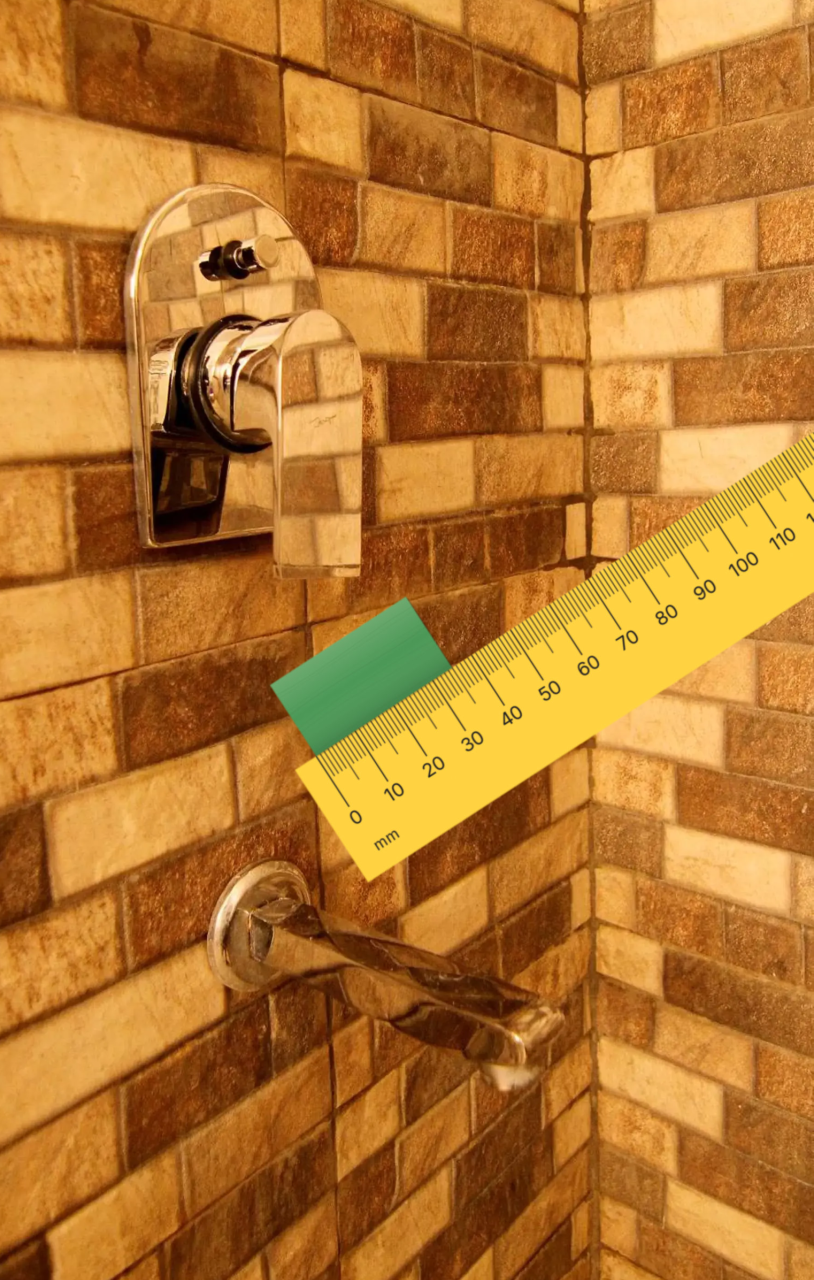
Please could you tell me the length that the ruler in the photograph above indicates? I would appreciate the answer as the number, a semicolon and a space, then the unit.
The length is 35; mm
